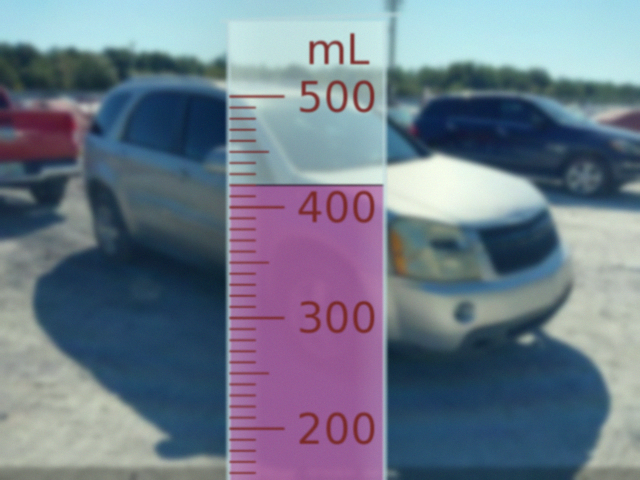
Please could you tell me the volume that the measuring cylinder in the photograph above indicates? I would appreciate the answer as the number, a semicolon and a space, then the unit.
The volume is 420; mL
